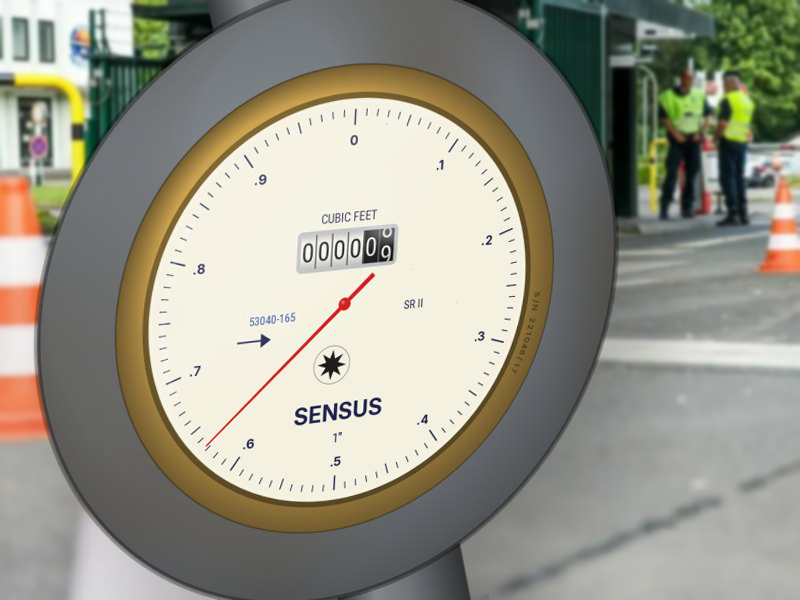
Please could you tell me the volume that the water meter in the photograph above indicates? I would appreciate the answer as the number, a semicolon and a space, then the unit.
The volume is 8.63; ft³
